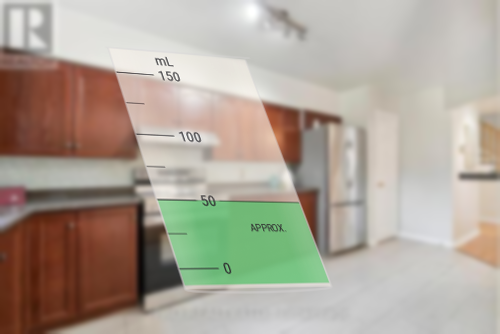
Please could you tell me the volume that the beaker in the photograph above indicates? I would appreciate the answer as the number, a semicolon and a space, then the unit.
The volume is 50; mL
